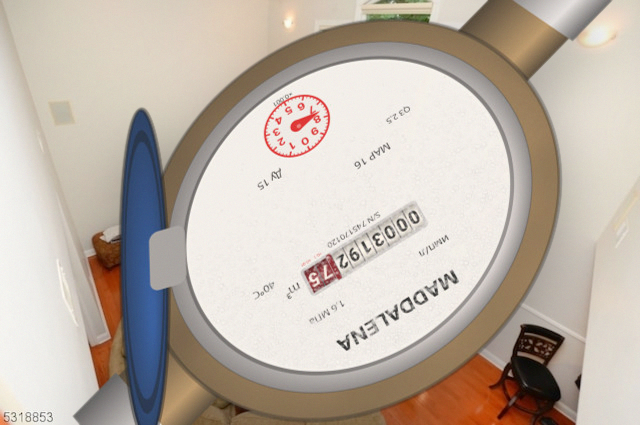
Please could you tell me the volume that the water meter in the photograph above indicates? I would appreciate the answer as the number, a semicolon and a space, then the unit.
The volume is 3192.757; m³
